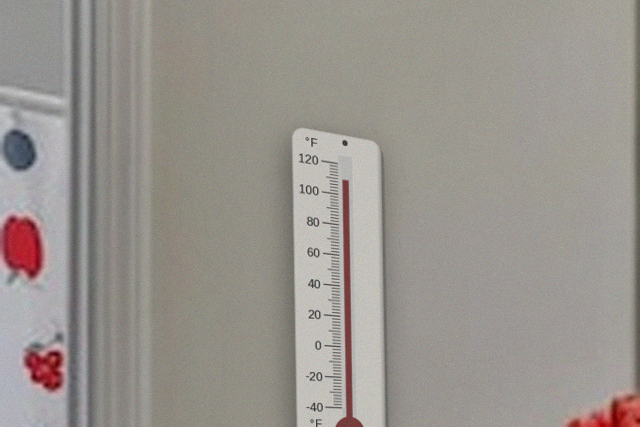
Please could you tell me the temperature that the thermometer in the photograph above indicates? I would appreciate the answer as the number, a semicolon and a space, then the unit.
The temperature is 110; °F
